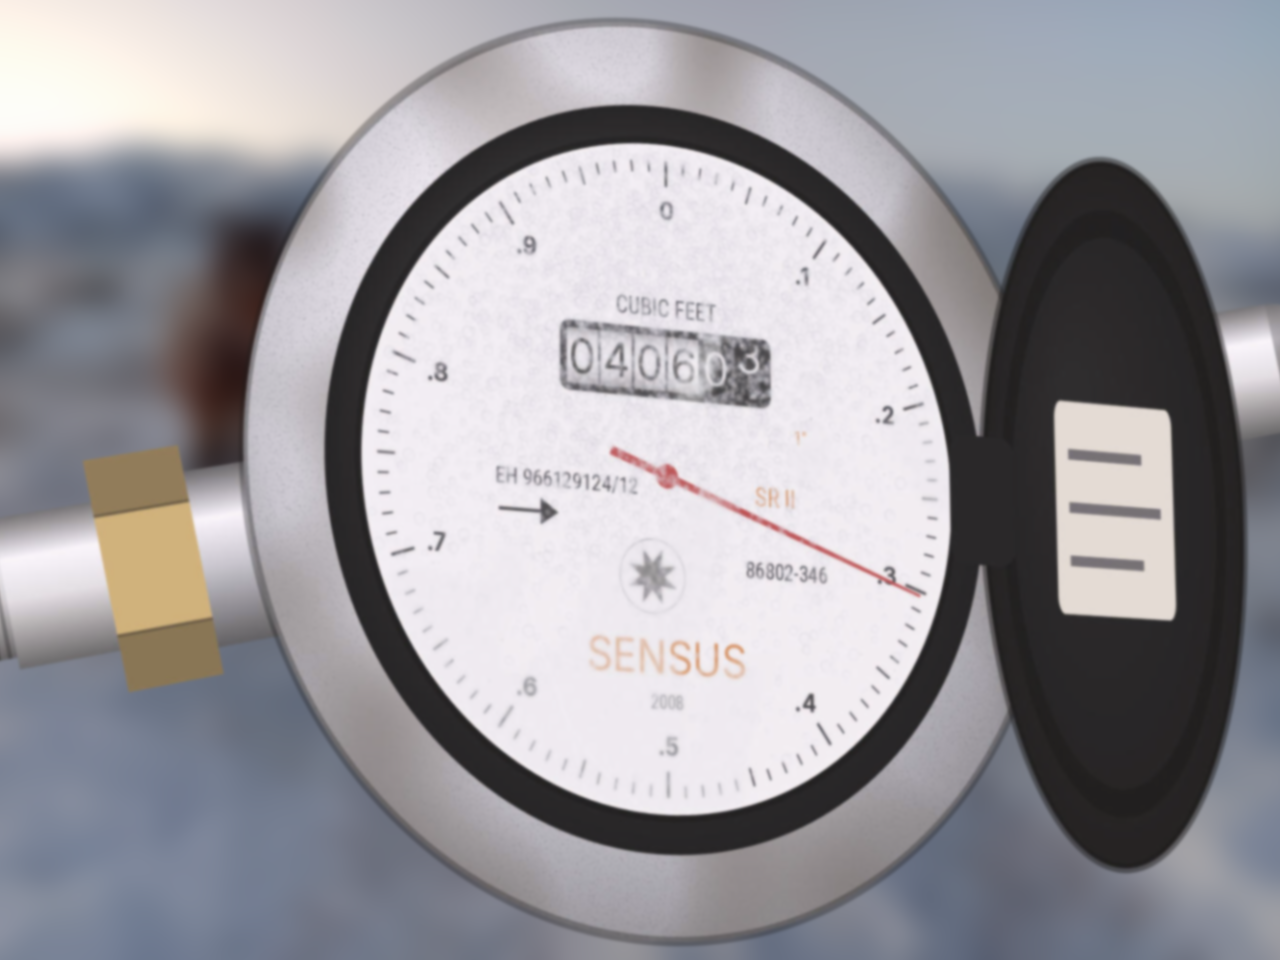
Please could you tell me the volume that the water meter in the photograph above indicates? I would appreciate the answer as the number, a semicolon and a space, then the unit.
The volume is 40603.30; ft³
